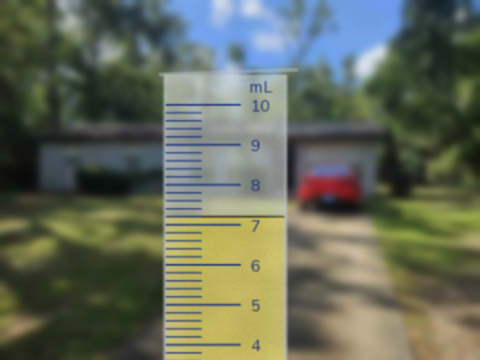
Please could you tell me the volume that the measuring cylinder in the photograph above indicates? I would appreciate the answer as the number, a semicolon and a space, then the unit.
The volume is 7.2; mL
